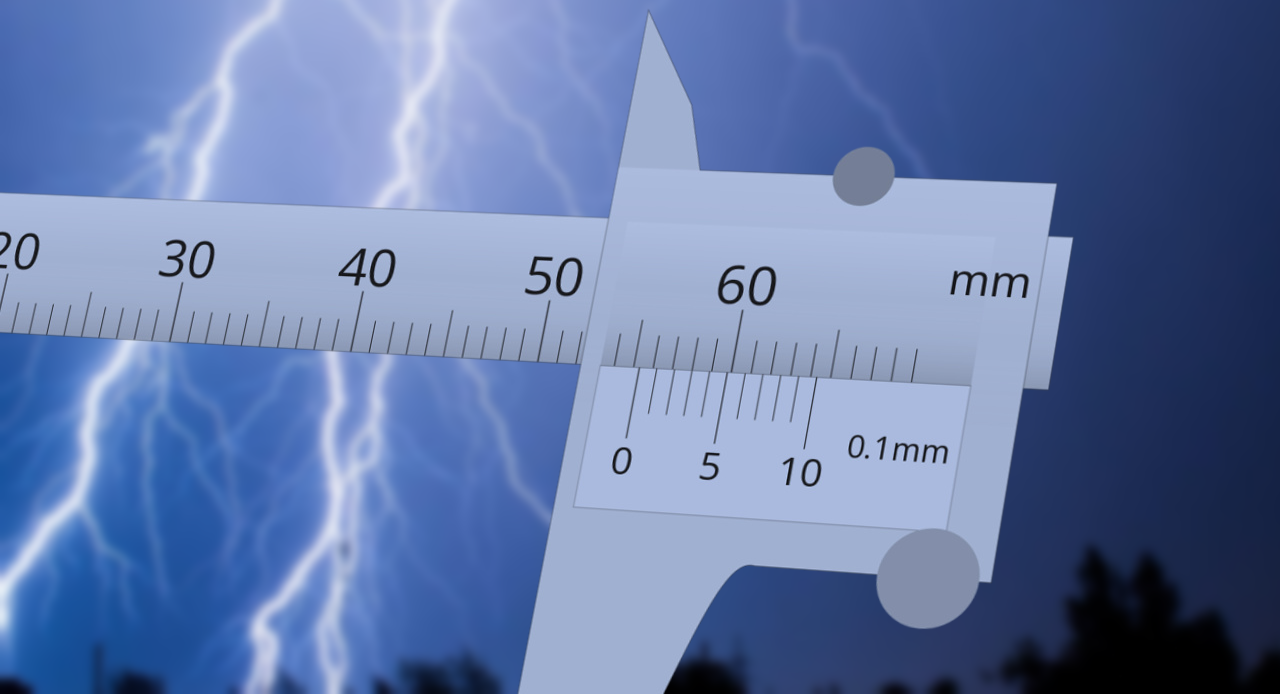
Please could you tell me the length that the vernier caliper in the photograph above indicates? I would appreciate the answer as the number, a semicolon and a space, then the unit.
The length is 55.3; mm
